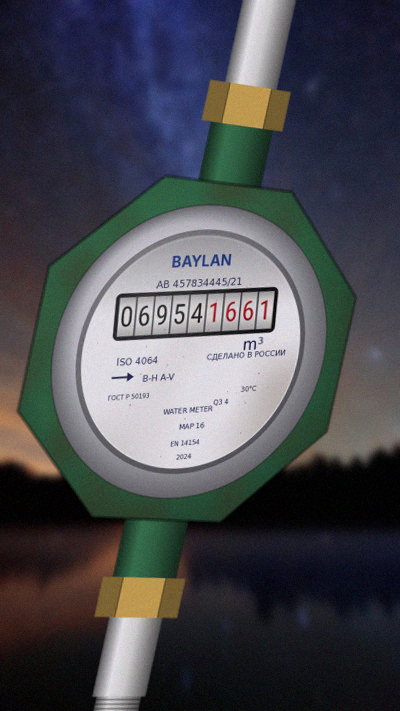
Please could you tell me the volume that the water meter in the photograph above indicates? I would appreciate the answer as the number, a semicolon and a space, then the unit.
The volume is 6954.1661; m³
